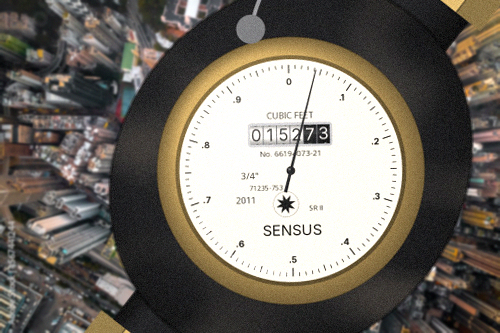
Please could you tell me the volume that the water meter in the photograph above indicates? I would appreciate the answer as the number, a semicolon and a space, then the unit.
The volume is 15273.04; ft³
